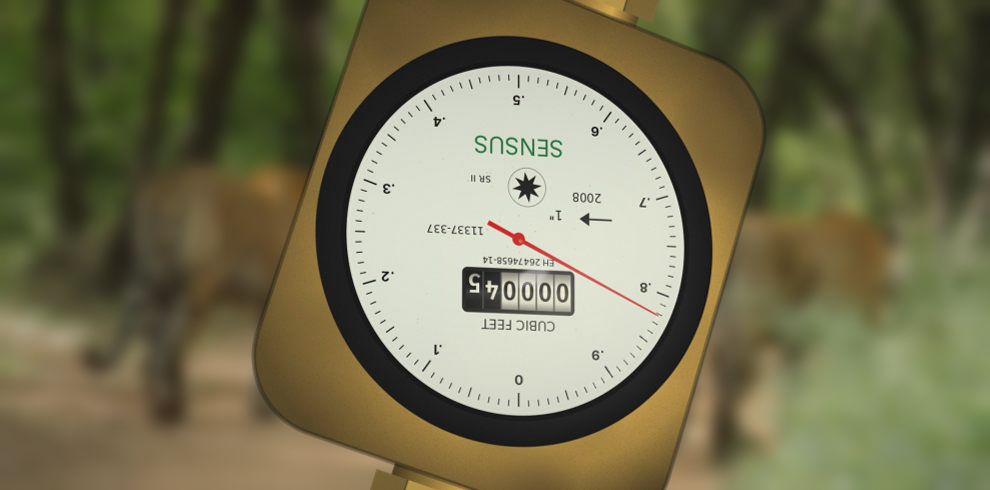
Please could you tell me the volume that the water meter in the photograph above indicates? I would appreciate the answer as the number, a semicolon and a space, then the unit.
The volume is 44.82; ft³
